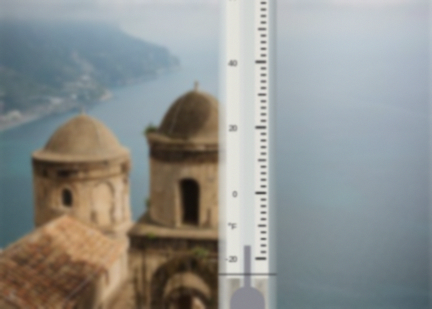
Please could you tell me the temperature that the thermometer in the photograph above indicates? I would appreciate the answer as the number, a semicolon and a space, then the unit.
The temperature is -16; °F
